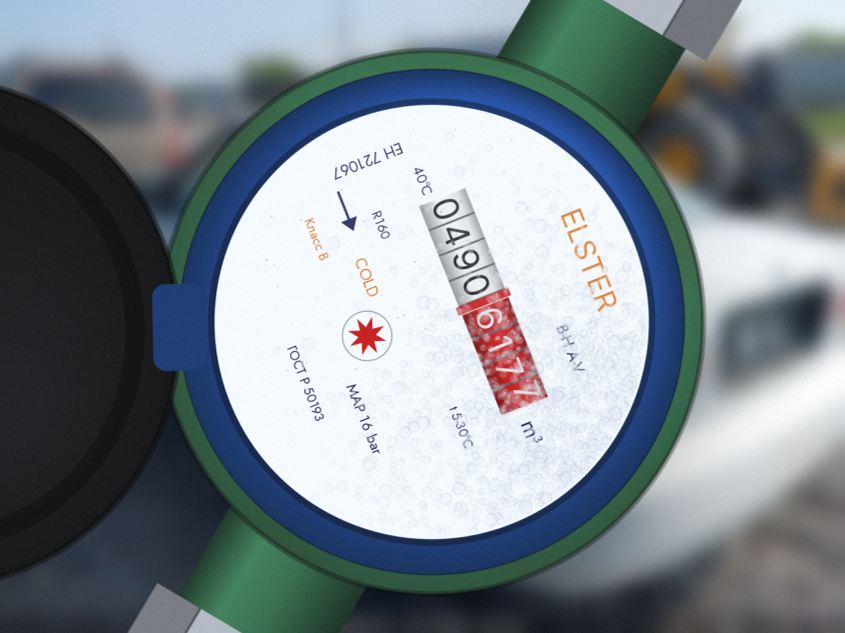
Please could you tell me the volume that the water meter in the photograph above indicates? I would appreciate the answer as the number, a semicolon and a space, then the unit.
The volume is 490.6177; m³
